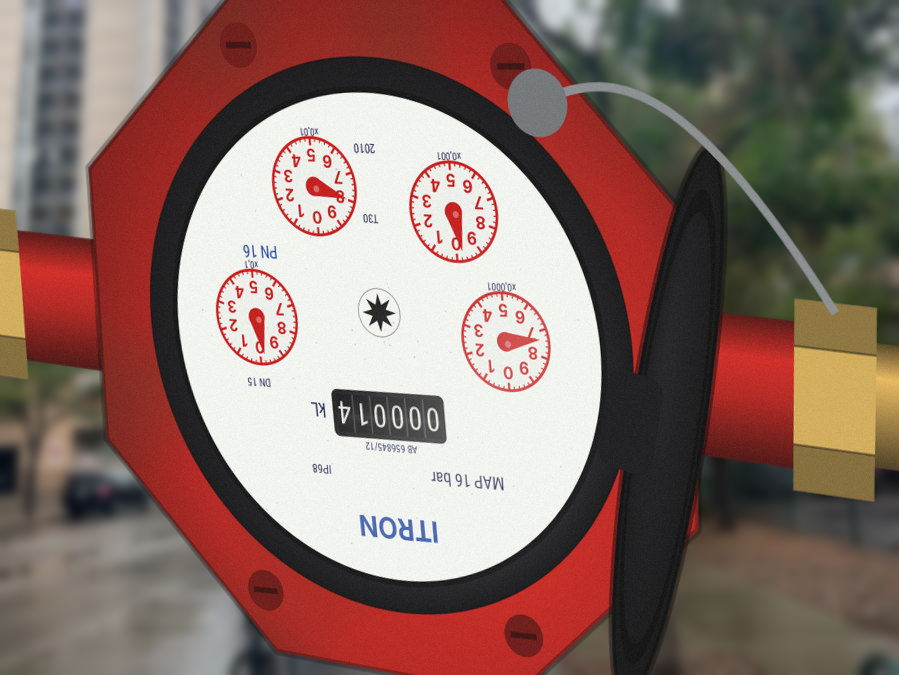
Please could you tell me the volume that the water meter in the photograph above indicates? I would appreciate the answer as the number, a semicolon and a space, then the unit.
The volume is 13.9797; kL
